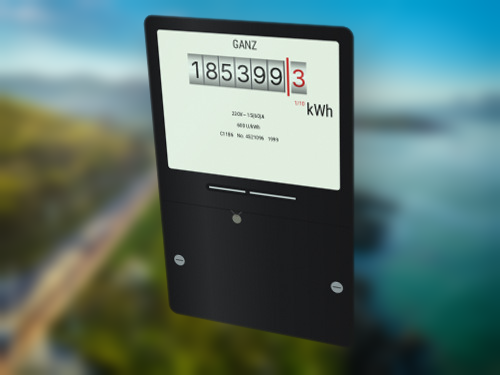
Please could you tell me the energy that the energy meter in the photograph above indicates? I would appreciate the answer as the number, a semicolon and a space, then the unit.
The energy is 185399.3; kWh
